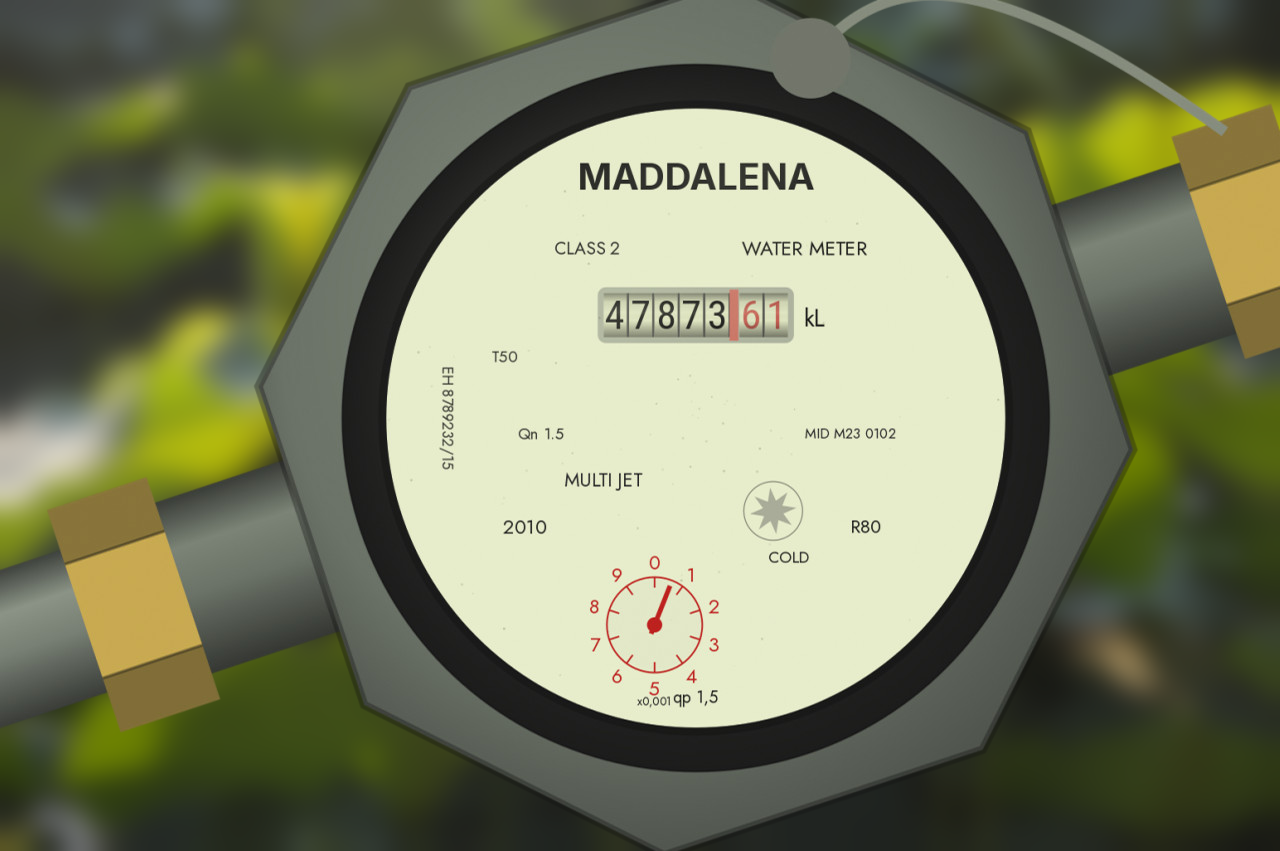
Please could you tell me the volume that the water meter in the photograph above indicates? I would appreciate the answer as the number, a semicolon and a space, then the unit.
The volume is 47873.610; kL
